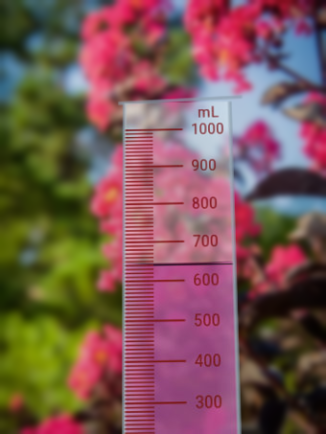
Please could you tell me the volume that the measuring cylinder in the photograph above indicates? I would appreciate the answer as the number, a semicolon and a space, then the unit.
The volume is 640; mL
